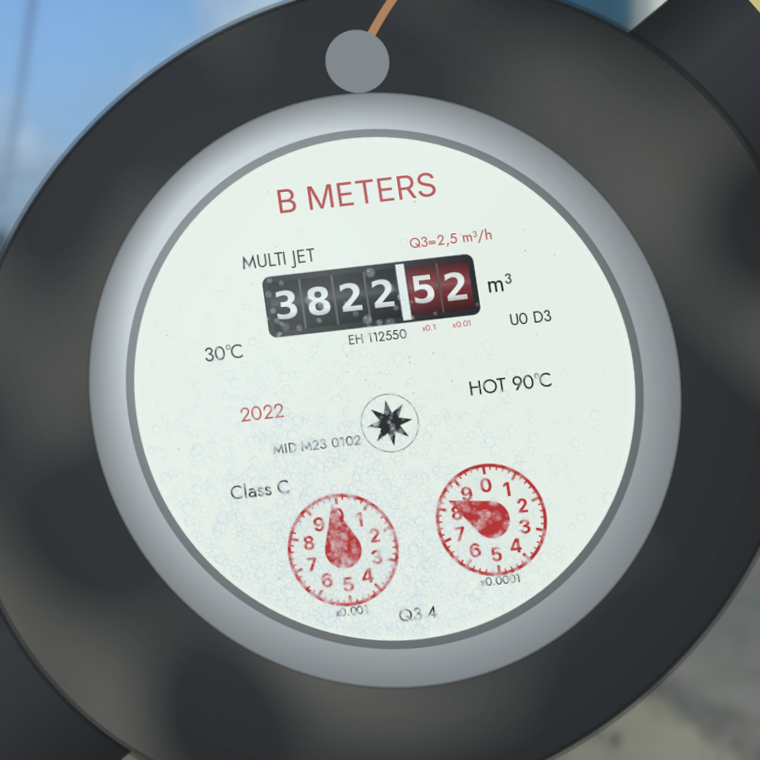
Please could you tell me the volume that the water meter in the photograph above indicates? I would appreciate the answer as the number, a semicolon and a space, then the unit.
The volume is 3822.5198; m³
